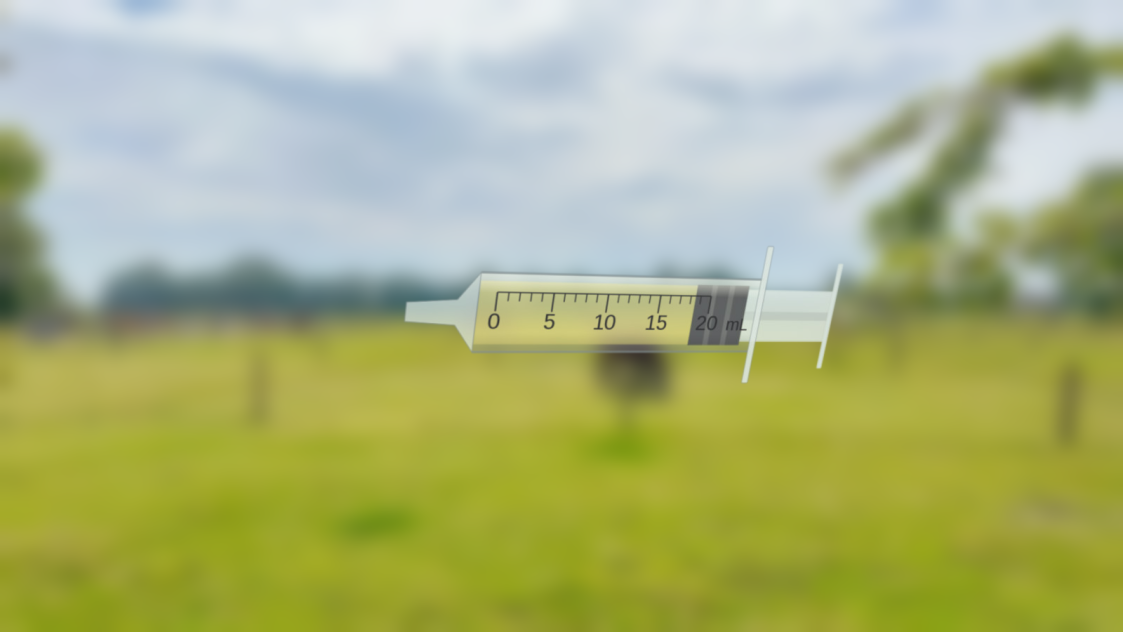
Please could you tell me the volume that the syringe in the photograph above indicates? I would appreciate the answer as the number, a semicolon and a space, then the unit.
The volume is 18.5; mL
